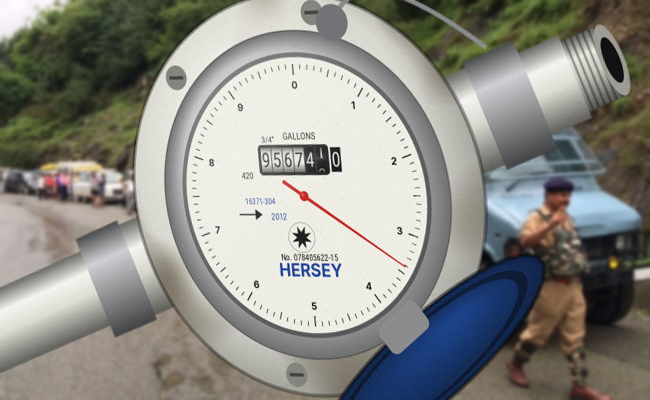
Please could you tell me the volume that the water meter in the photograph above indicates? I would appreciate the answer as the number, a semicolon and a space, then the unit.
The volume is 9567413.4; gal
